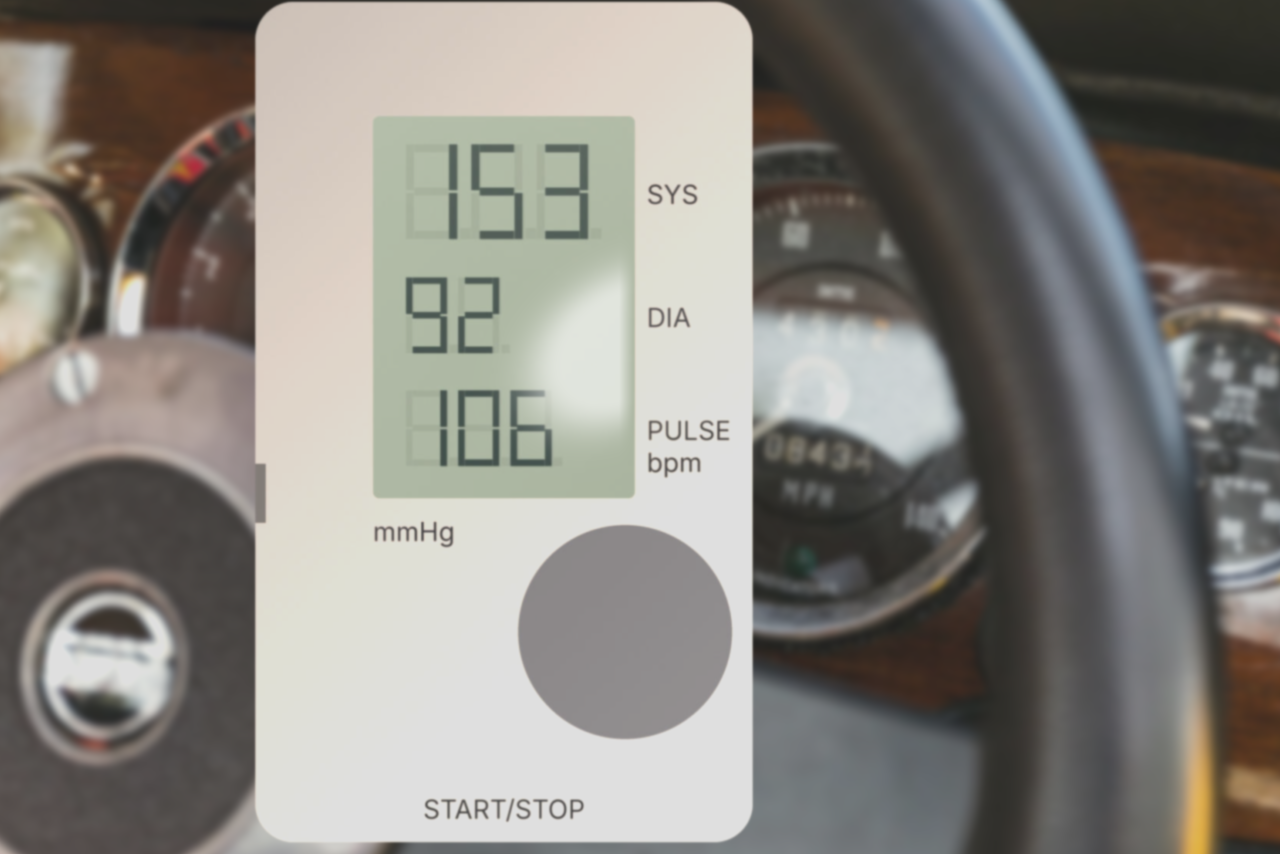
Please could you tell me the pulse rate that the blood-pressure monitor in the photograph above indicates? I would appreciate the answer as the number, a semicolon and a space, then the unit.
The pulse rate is 106; bpm
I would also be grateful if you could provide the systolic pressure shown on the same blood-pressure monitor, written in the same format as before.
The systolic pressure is 153; mmHg
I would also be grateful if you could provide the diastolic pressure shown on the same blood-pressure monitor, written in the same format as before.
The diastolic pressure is 92; mmHg
